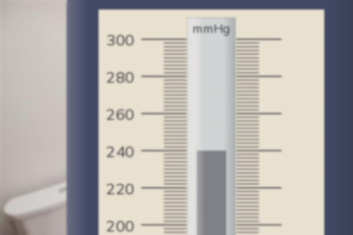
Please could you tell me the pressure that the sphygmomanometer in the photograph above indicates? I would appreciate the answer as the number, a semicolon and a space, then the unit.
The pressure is 240; mmHg
